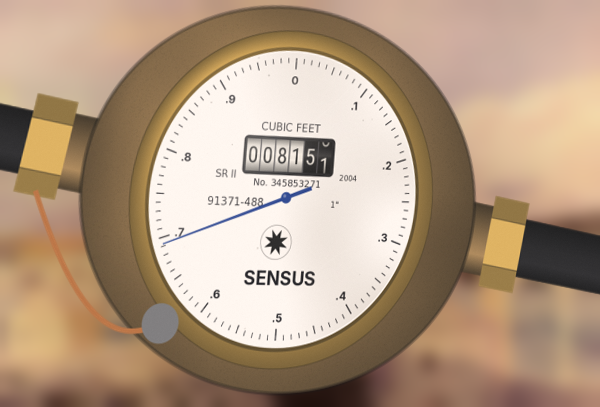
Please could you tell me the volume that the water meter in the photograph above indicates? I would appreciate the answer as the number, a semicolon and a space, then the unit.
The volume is 8150.69; ft³
